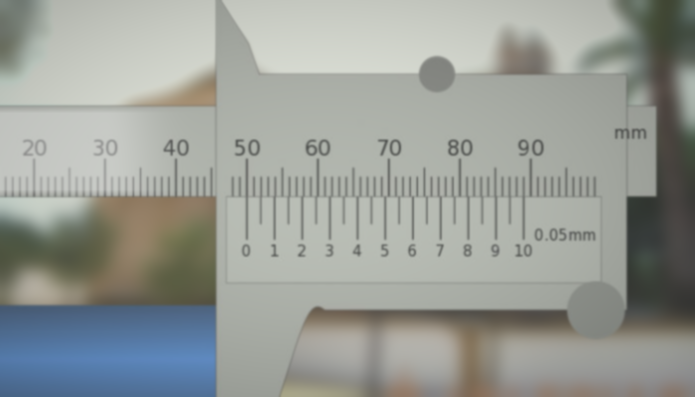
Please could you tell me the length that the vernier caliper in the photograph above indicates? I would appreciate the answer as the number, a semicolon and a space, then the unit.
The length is 50.0; mm
